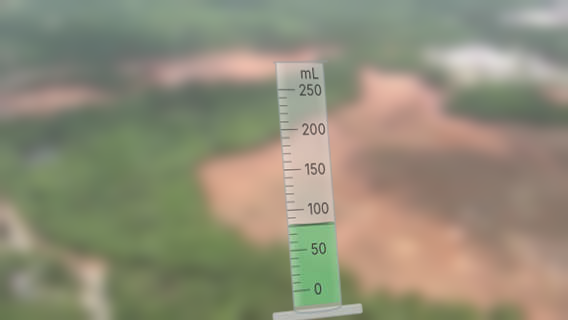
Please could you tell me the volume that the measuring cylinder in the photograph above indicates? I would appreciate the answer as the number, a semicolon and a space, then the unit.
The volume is 80; mL
